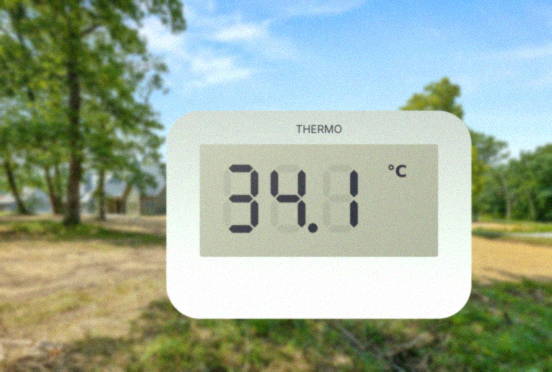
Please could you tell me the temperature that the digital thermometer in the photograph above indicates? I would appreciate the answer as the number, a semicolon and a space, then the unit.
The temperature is 34.1; °C
